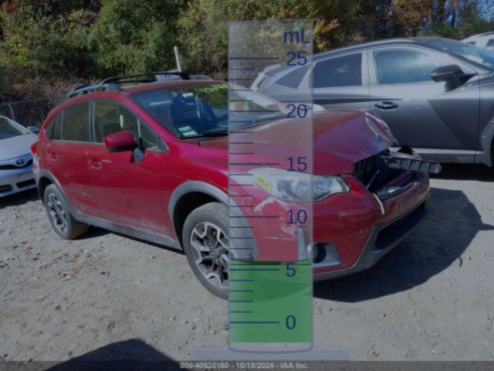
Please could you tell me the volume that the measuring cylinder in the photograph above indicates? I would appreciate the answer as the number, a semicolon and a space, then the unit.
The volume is 5.5; mL
